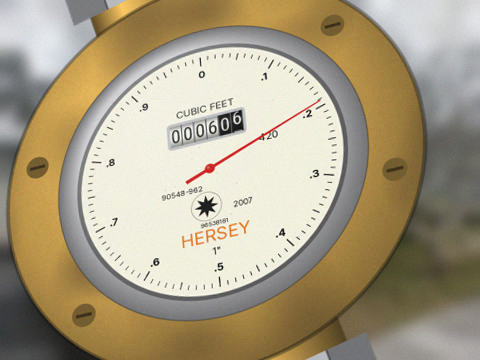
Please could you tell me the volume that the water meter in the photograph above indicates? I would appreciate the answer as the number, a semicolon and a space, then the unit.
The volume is 606.19; ft³
